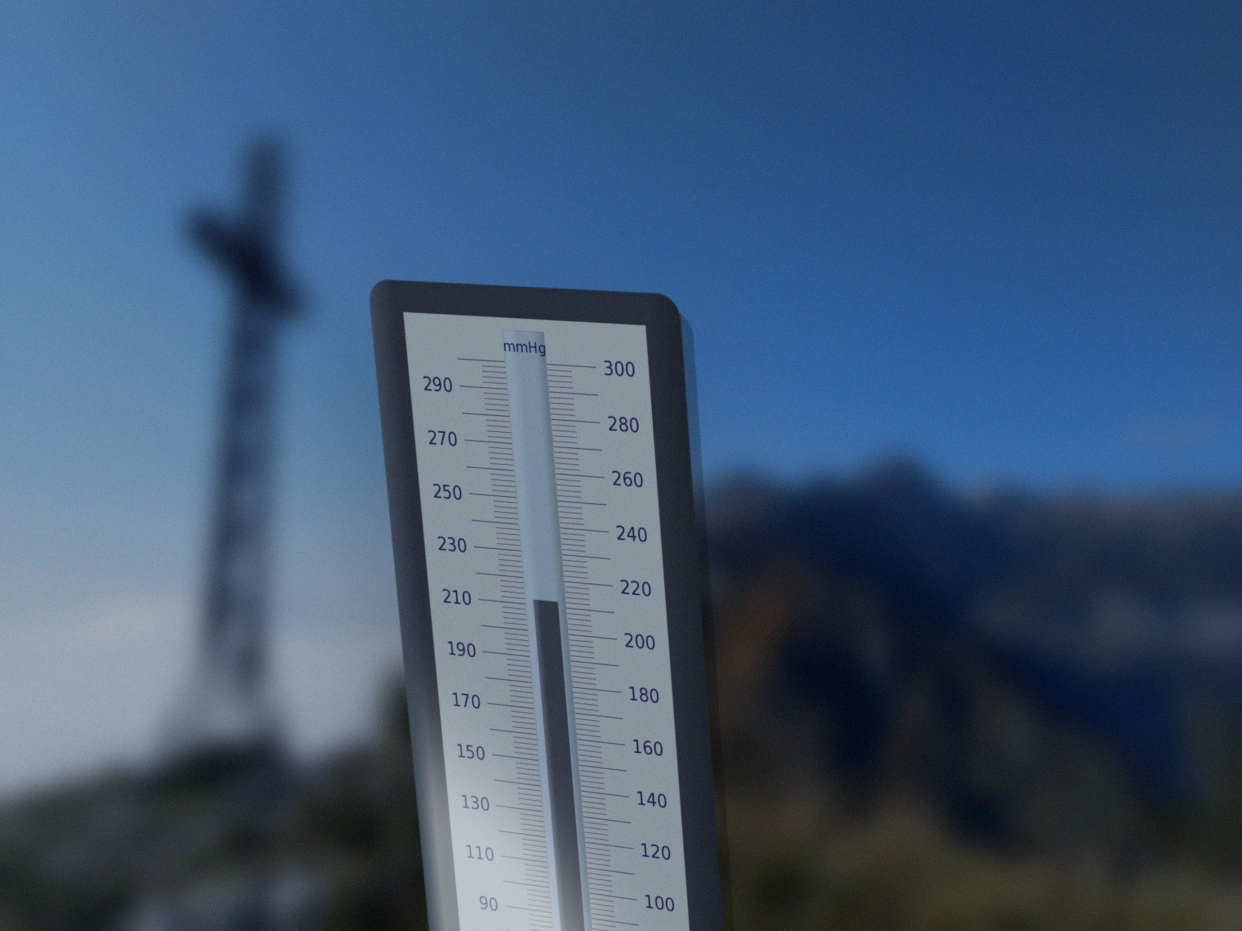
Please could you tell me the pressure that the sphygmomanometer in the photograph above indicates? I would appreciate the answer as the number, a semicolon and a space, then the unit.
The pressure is 212; mmHg
